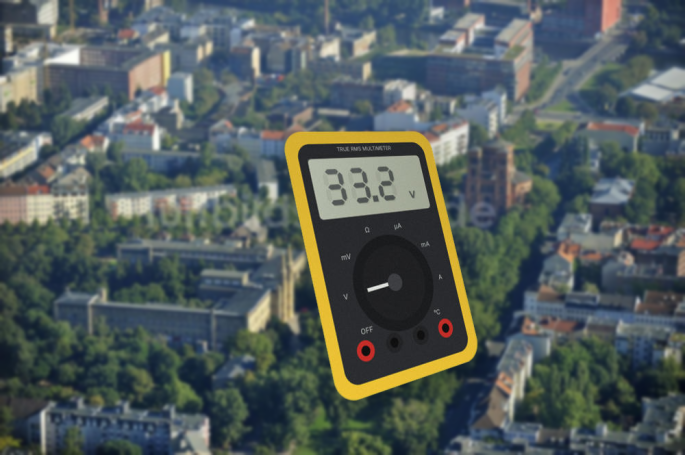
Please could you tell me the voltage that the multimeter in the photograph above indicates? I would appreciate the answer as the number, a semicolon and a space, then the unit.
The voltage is 33.2; V
